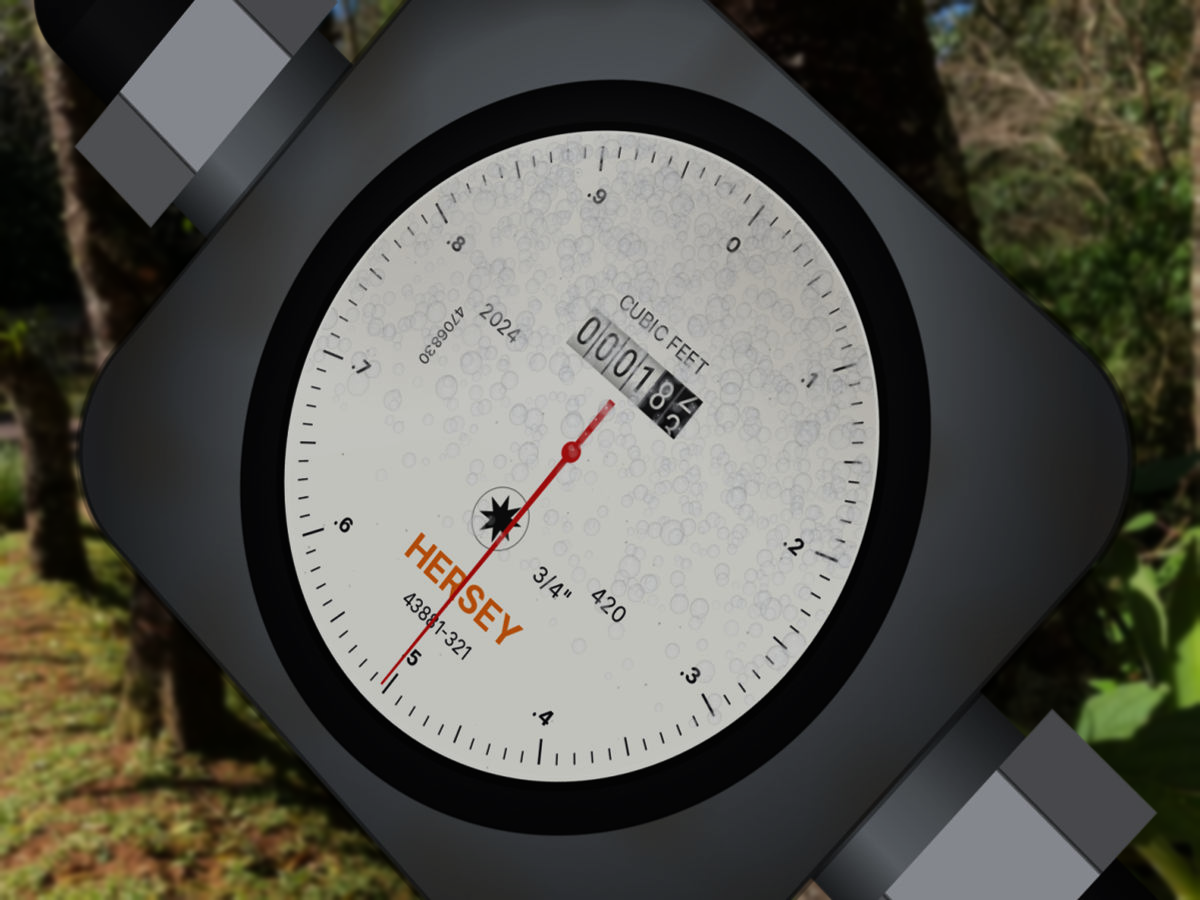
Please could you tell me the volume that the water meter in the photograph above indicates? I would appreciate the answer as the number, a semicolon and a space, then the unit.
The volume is 182.50; ft³
